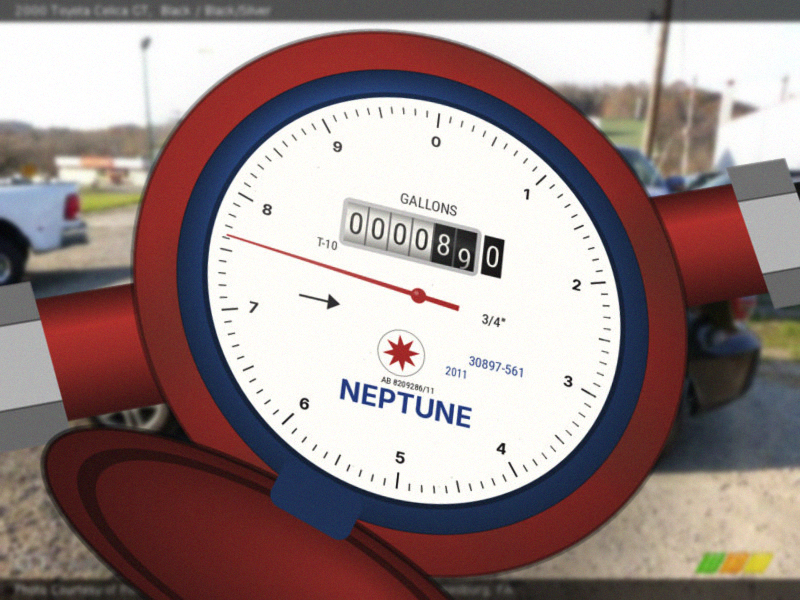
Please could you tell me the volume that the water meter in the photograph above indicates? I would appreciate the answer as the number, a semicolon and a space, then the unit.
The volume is 887.6; gal
